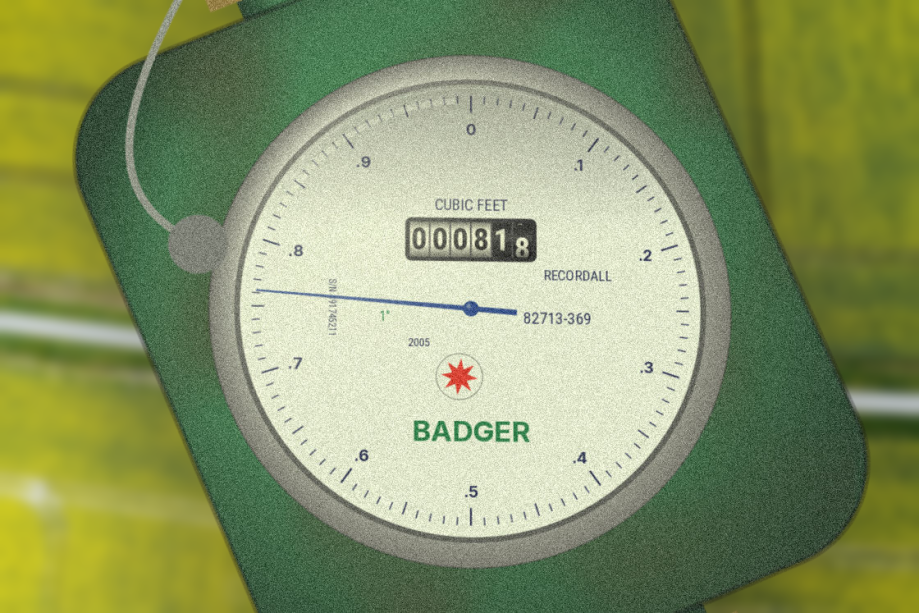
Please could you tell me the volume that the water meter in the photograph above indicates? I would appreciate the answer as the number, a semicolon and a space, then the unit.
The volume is 817.76; ft³
